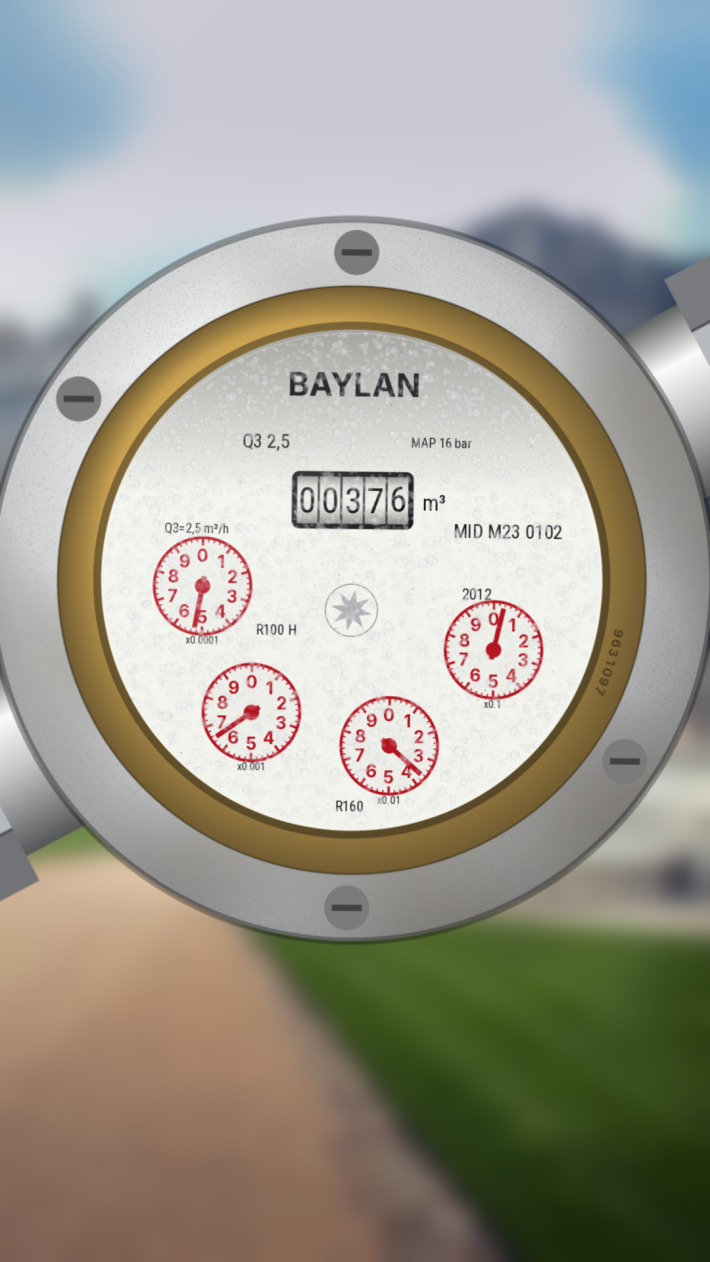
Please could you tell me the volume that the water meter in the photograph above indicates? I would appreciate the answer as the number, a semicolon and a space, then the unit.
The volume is 376.0365; m³
